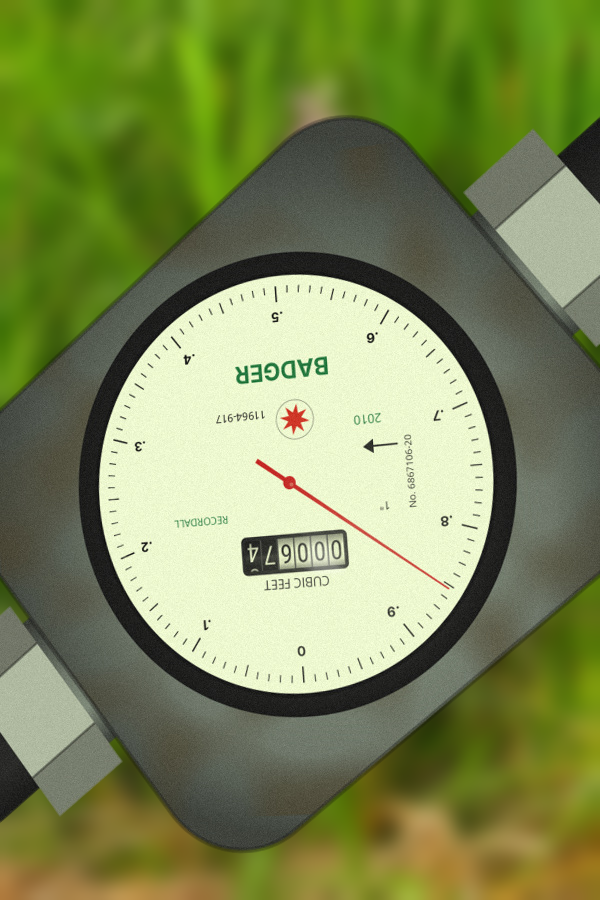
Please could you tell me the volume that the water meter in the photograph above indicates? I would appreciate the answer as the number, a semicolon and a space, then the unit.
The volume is 673.85; ft³
